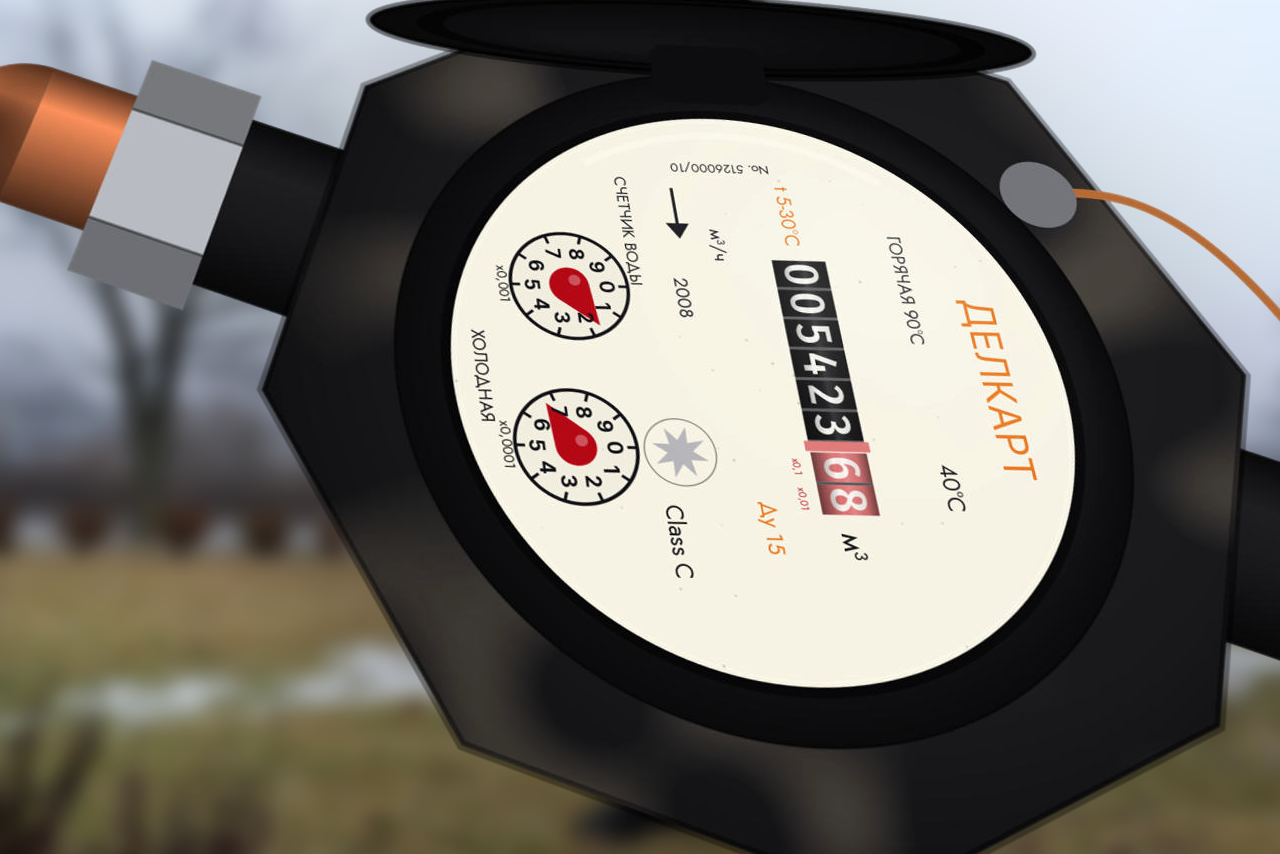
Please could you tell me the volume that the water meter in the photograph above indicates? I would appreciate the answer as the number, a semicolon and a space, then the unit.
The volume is 5423.6816; m³
